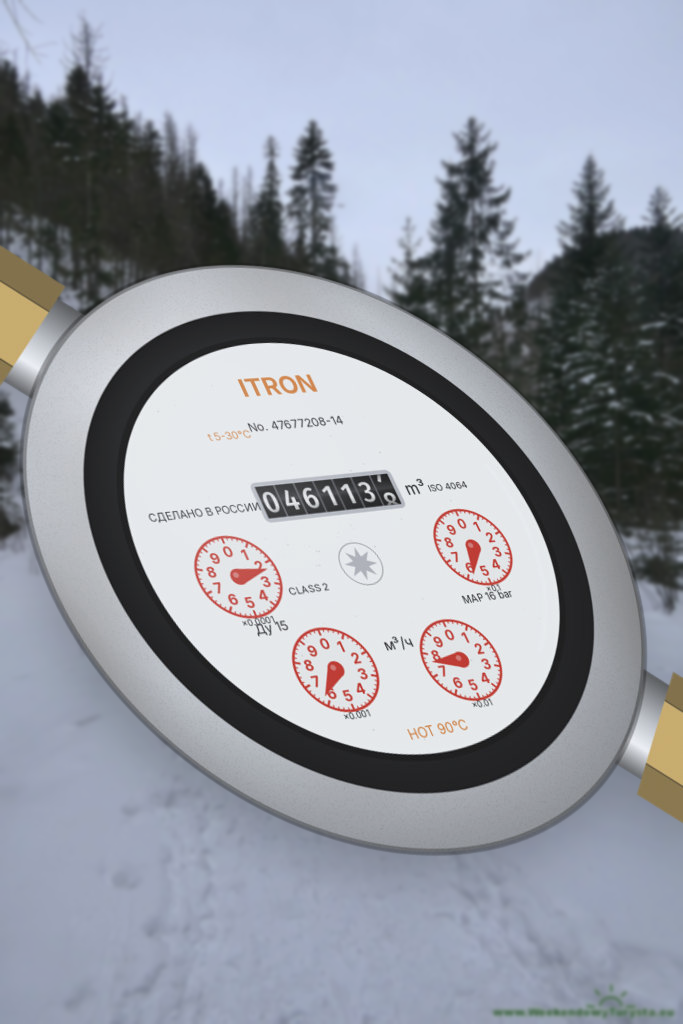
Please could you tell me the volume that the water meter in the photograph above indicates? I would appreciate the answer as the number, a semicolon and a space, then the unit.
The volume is 461137.5762; m³
